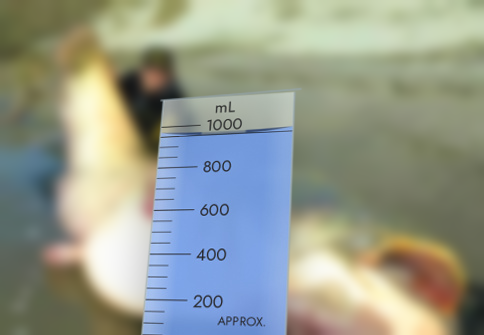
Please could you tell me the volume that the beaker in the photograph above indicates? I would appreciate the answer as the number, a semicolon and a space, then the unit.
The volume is 950; mL
